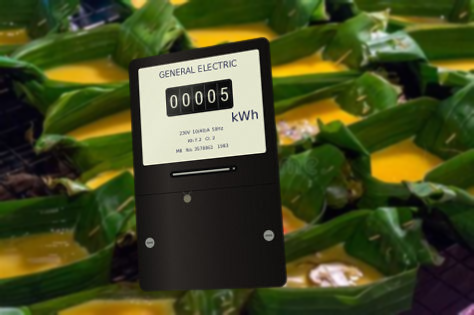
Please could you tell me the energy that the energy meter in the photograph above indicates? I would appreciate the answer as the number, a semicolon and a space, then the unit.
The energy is 5; kWh
